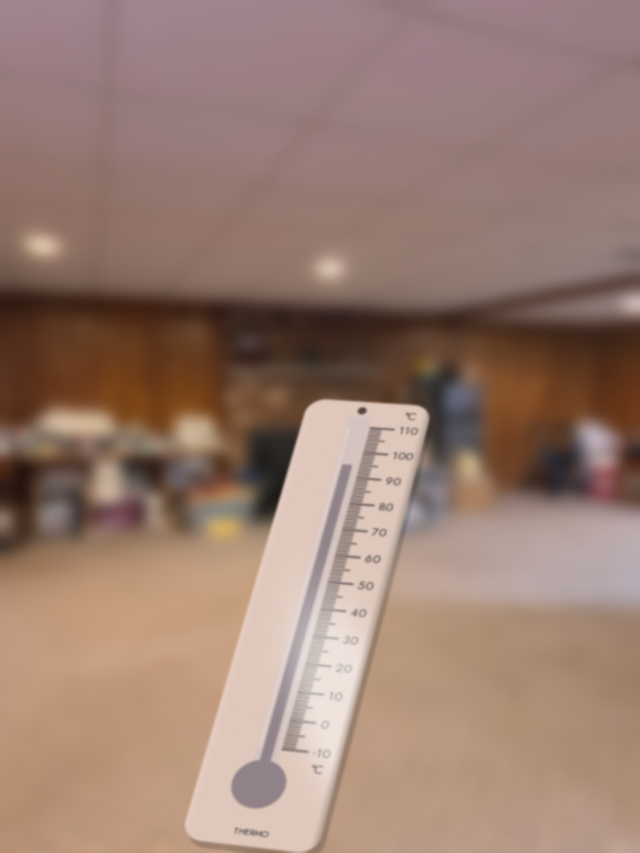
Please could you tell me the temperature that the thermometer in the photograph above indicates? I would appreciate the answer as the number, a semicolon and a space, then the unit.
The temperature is 95; °C
